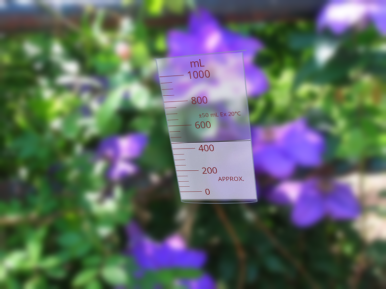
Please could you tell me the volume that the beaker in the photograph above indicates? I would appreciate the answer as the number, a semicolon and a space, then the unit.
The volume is 450; mL
